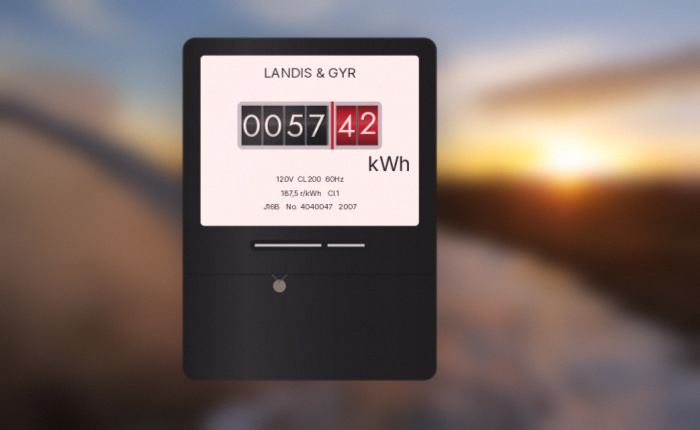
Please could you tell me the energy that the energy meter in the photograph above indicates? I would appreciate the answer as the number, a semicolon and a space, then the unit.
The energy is 57.42; kWh
